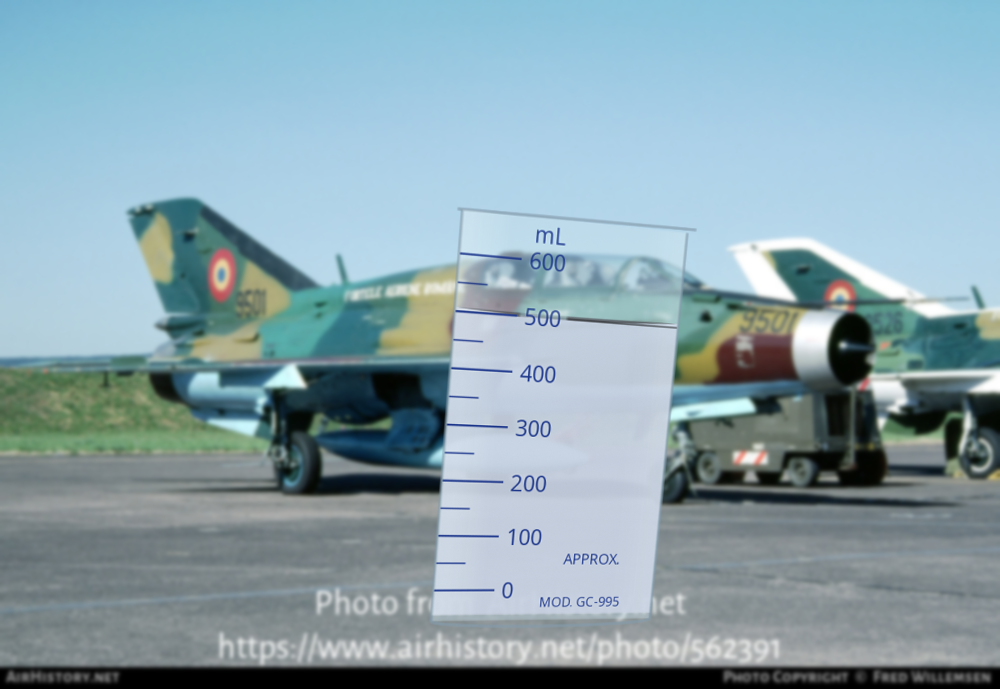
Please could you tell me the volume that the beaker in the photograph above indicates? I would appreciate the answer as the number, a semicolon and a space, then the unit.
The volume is 500; mL
